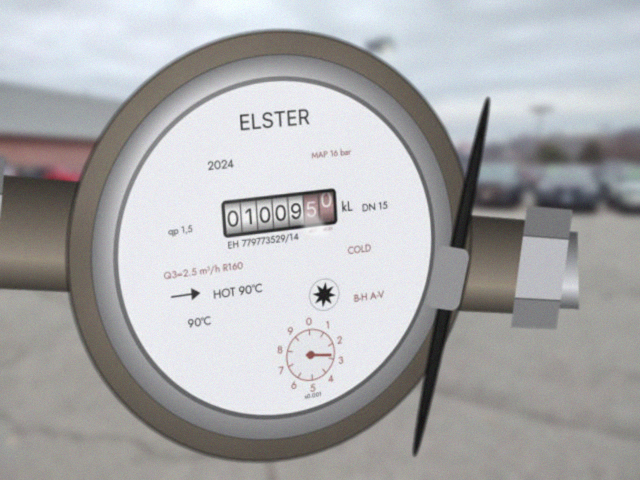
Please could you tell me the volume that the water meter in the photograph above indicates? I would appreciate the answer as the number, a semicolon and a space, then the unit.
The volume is 1009.502; kL
